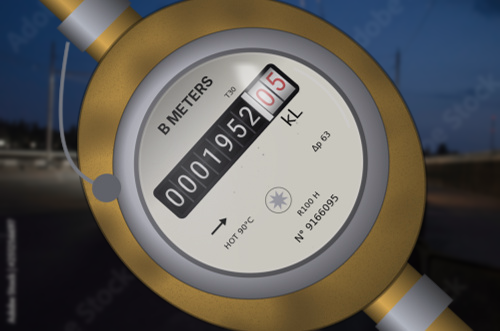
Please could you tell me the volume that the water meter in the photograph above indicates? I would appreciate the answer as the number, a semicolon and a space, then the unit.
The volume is 1952.05; kL
